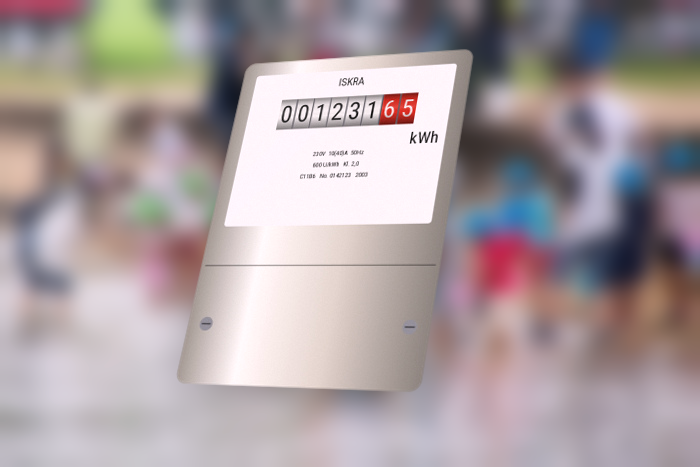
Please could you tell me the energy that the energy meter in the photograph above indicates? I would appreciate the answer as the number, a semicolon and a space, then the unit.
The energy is 1231.65; kWh
